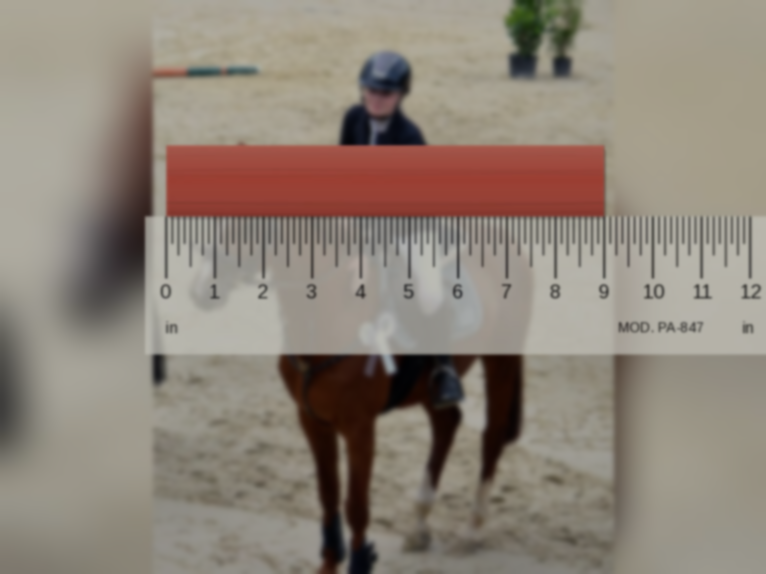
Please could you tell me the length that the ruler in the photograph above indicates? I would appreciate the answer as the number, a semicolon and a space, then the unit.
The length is 9; in
